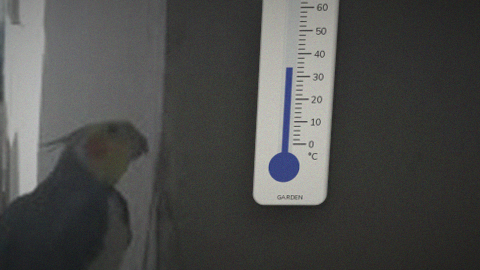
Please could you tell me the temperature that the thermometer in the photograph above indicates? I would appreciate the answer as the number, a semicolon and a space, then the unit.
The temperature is 34; °C
